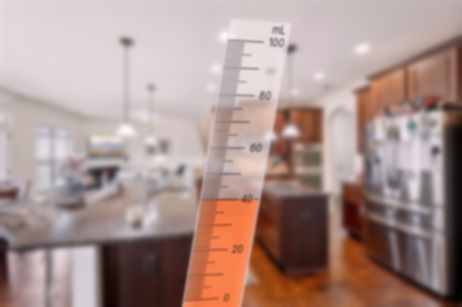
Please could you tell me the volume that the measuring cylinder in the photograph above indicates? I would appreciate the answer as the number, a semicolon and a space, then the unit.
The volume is 40; mL
